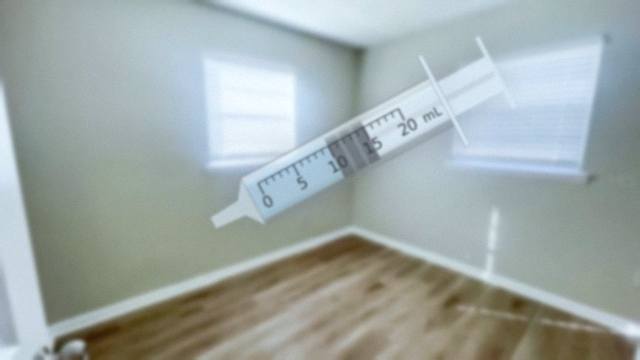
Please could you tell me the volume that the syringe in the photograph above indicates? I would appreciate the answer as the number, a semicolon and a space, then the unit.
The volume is 10; mL
